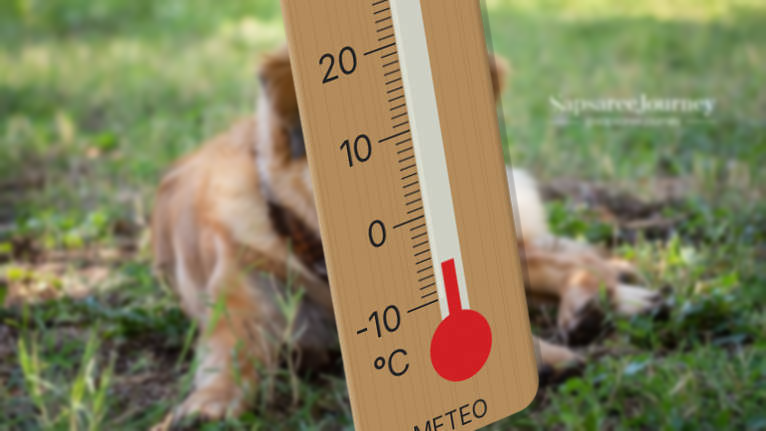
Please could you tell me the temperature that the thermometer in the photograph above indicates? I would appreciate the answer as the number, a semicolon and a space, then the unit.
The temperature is -6; °C
